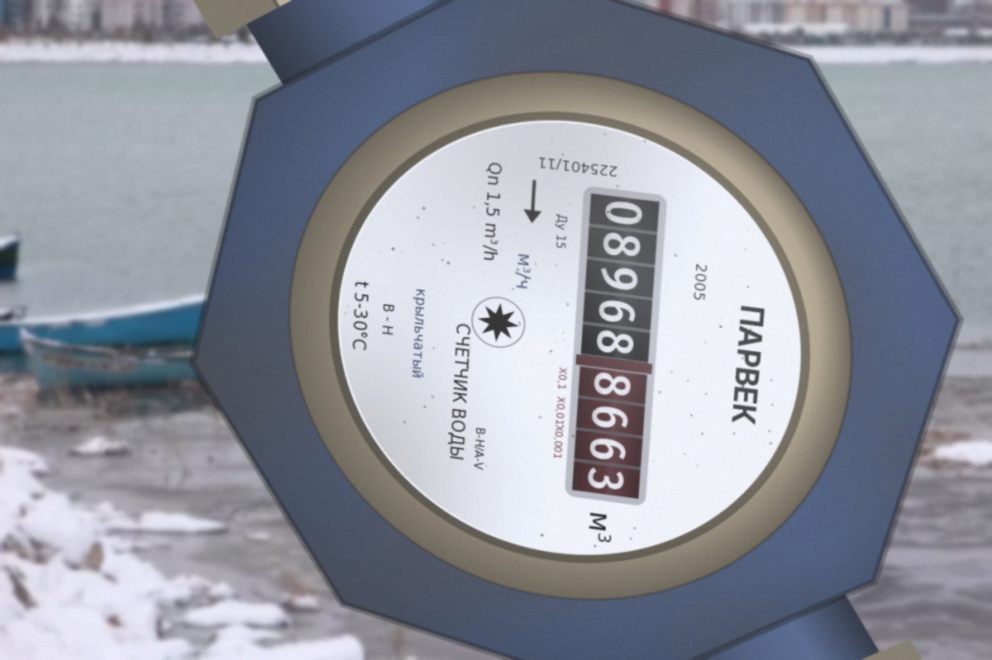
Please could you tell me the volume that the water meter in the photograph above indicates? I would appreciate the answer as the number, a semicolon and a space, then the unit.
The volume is 8968.8663; m³
